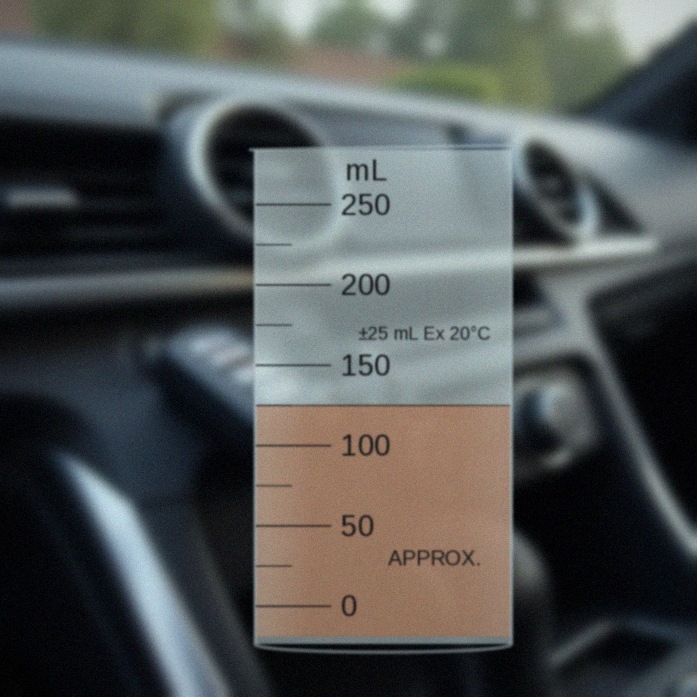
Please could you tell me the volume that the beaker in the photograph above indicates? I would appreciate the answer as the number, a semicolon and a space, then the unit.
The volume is 125; mL
